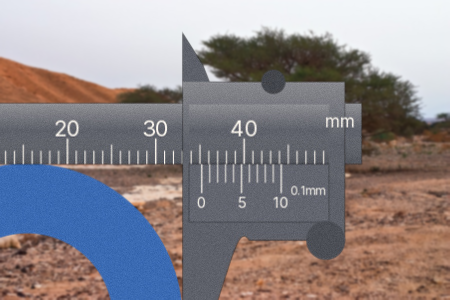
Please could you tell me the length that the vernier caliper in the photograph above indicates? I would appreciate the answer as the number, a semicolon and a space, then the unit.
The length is 35.2; mm
